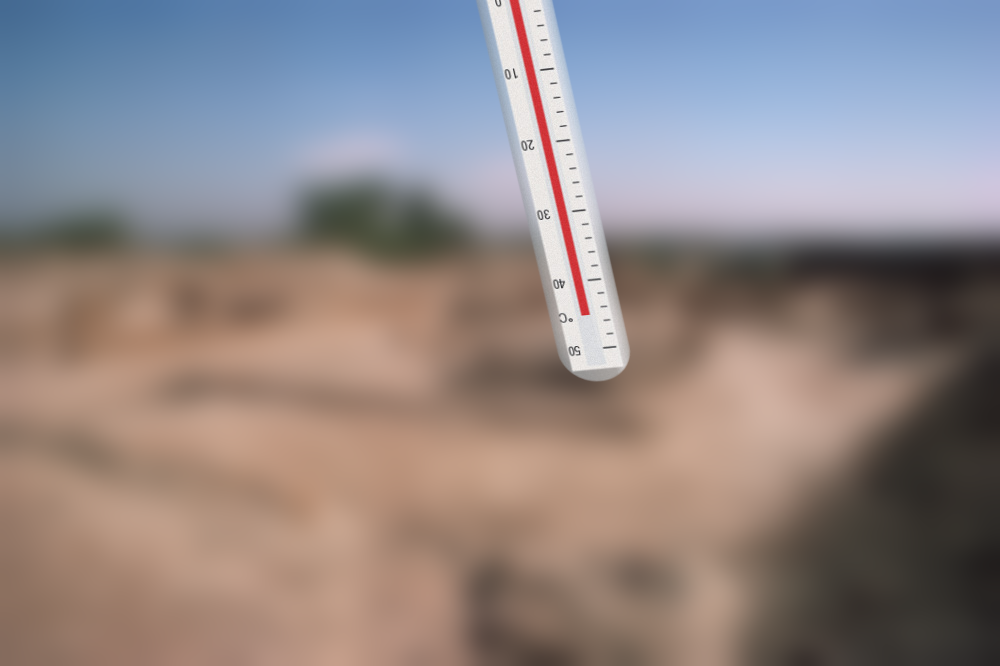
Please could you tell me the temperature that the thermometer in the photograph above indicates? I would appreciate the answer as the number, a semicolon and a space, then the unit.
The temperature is 45; °C
